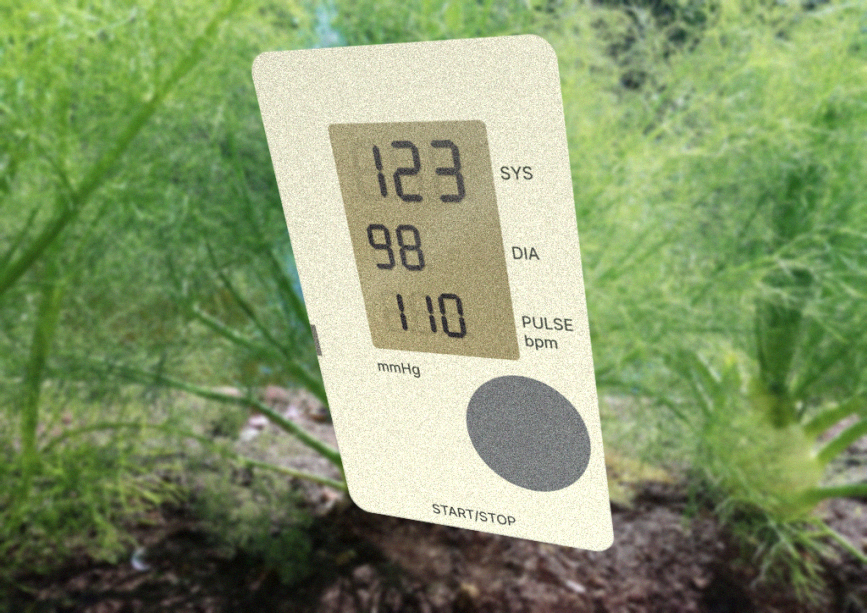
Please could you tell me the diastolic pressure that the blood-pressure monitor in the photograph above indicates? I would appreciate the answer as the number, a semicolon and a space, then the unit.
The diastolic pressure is 98; mmHg
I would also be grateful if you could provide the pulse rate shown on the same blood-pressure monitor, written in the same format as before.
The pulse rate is 110; bpm
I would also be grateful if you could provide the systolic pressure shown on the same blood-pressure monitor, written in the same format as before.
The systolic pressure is 123; mmHg
